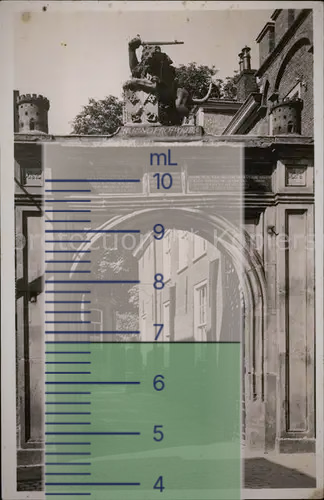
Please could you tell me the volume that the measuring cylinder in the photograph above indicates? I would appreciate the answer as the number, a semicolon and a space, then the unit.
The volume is 6.8; mL
